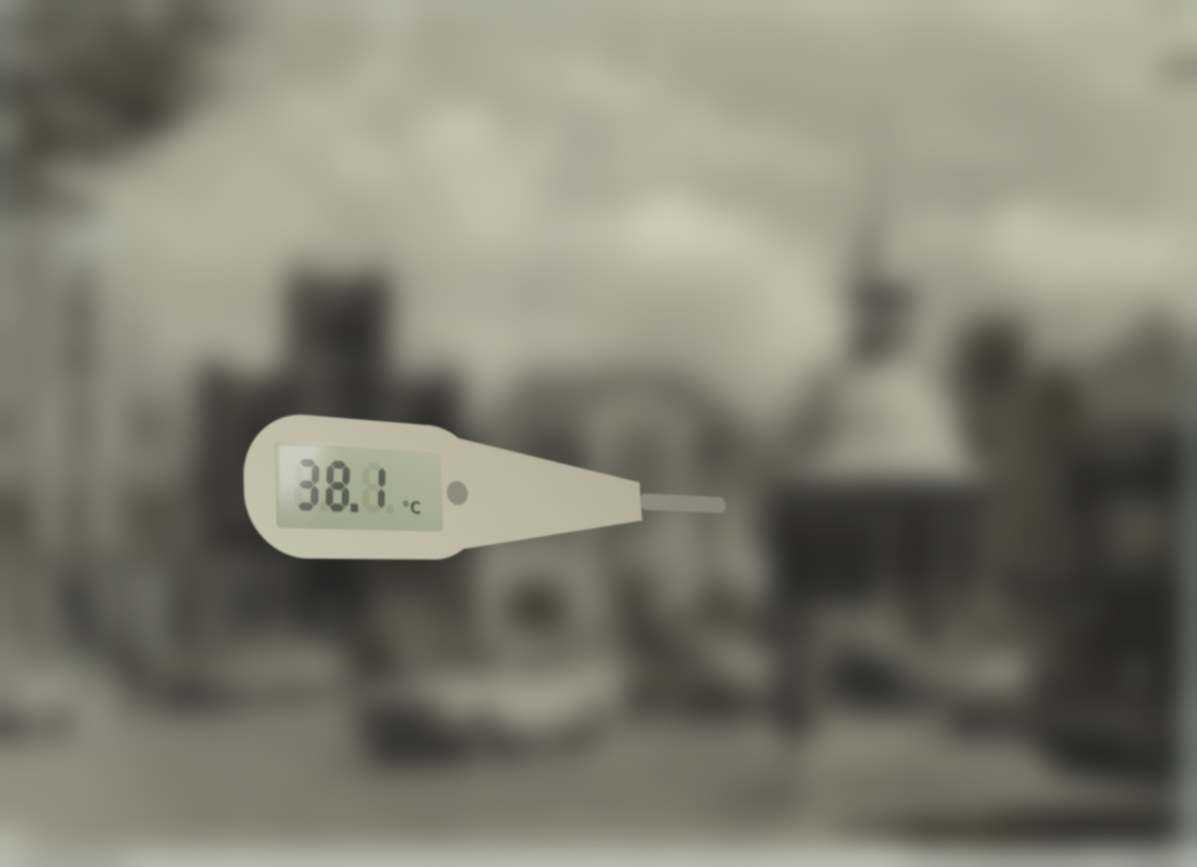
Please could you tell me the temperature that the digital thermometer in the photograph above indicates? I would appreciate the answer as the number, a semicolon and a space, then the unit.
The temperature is 38.1; °C
